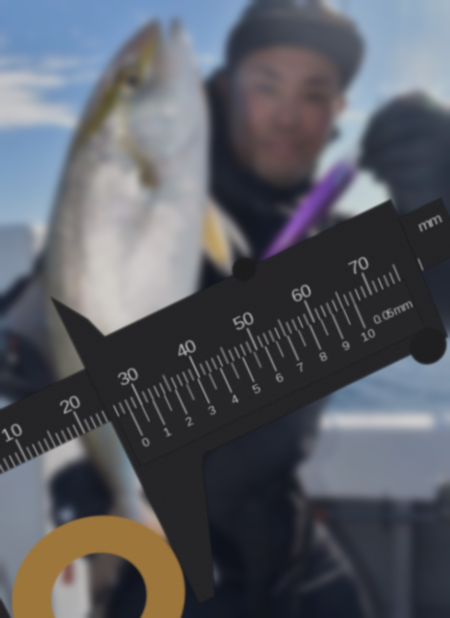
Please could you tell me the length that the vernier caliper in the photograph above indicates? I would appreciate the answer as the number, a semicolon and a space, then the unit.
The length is 28.0; mm
